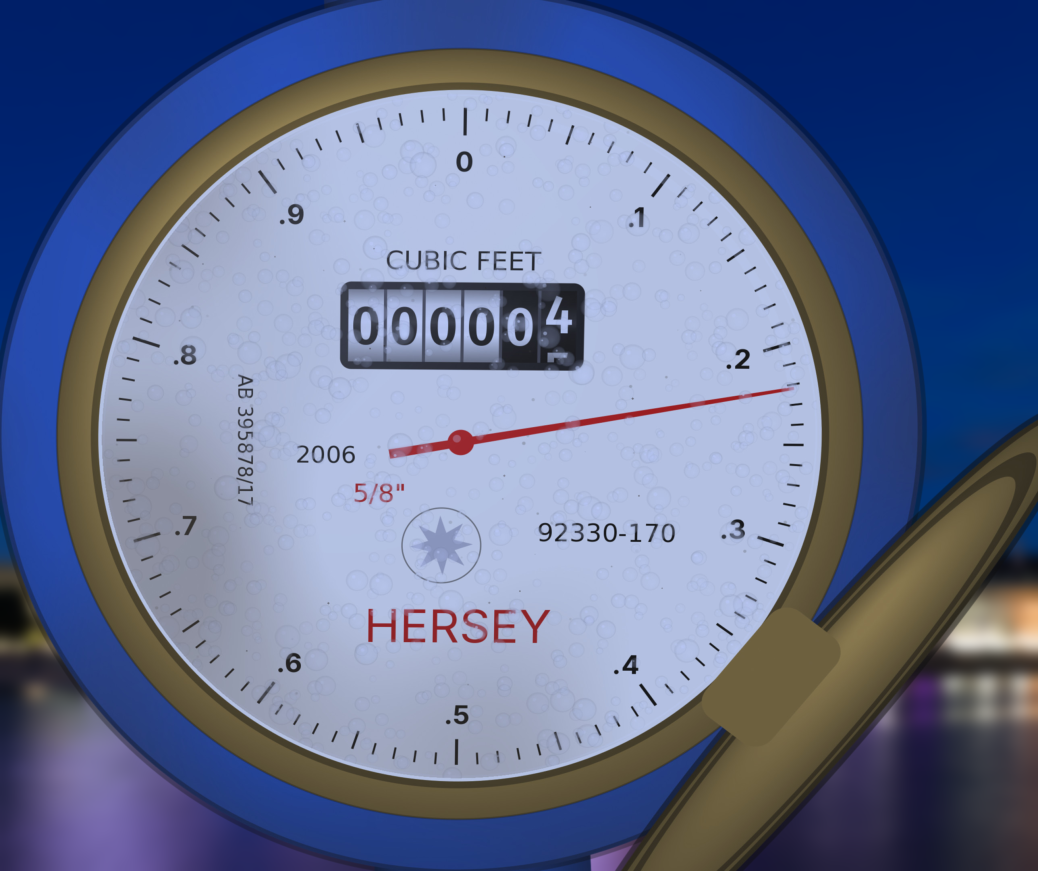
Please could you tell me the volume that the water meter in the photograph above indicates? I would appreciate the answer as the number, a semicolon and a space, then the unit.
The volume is 4.22; ft³
